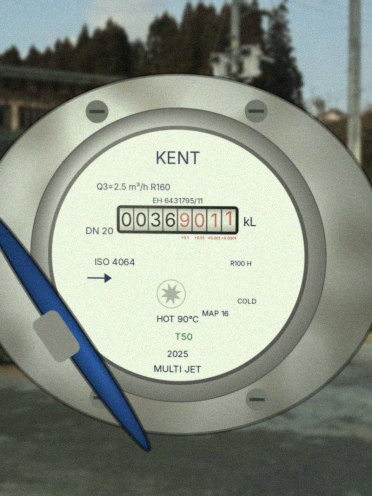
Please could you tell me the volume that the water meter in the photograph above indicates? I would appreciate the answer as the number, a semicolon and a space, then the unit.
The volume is 36.9011; kL
